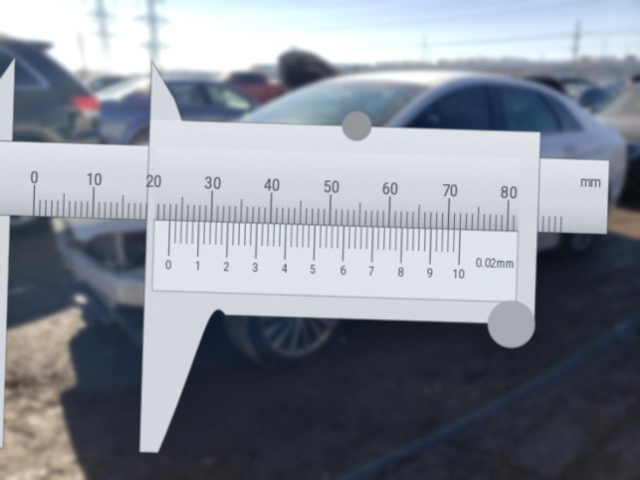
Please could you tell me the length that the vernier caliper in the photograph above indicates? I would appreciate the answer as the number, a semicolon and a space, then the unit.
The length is 23.0; mm
